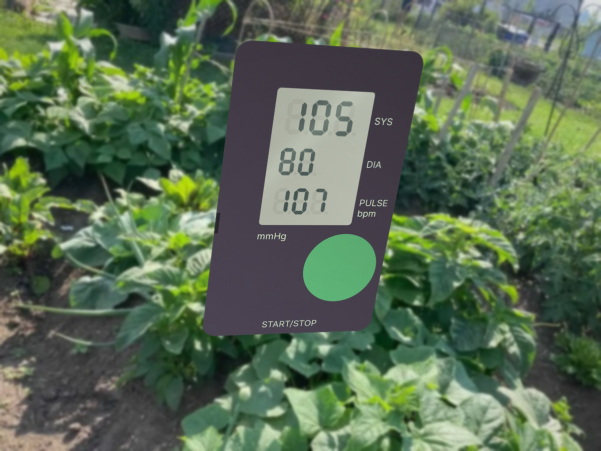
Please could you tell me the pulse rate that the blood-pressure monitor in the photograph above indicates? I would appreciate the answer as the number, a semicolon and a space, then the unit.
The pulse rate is 107; bpm
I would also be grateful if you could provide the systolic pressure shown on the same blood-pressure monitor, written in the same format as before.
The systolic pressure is 105; mmHg
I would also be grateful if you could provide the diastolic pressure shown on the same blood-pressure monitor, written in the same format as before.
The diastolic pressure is 80; mmHg
